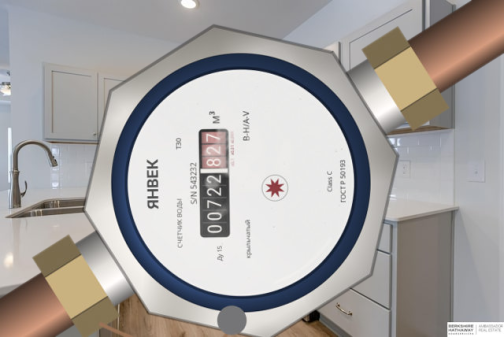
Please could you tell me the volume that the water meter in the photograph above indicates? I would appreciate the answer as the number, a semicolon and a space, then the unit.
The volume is 722.827; m³
